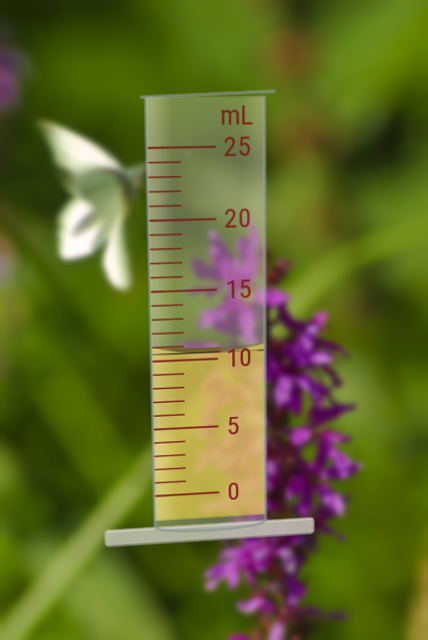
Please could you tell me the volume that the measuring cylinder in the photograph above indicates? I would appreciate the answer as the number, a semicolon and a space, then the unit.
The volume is 10.5; mL
